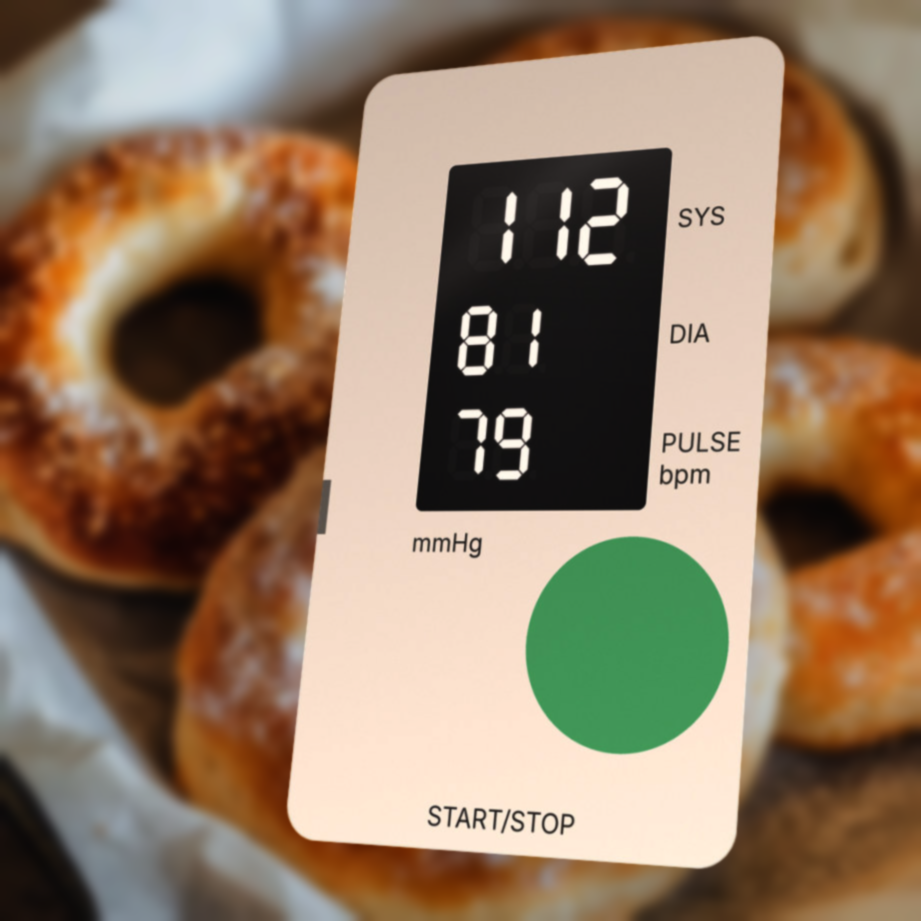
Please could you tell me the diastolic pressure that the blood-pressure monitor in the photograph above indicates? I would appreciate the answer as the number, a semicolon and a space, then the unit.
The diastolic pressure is 81; mmHg
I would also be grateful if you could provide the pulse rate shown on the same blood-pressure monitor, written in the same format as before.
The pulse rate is 79; bpm
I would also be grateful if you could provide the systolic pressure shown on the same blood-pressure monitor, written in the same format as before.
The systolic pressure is 112; mmHg
